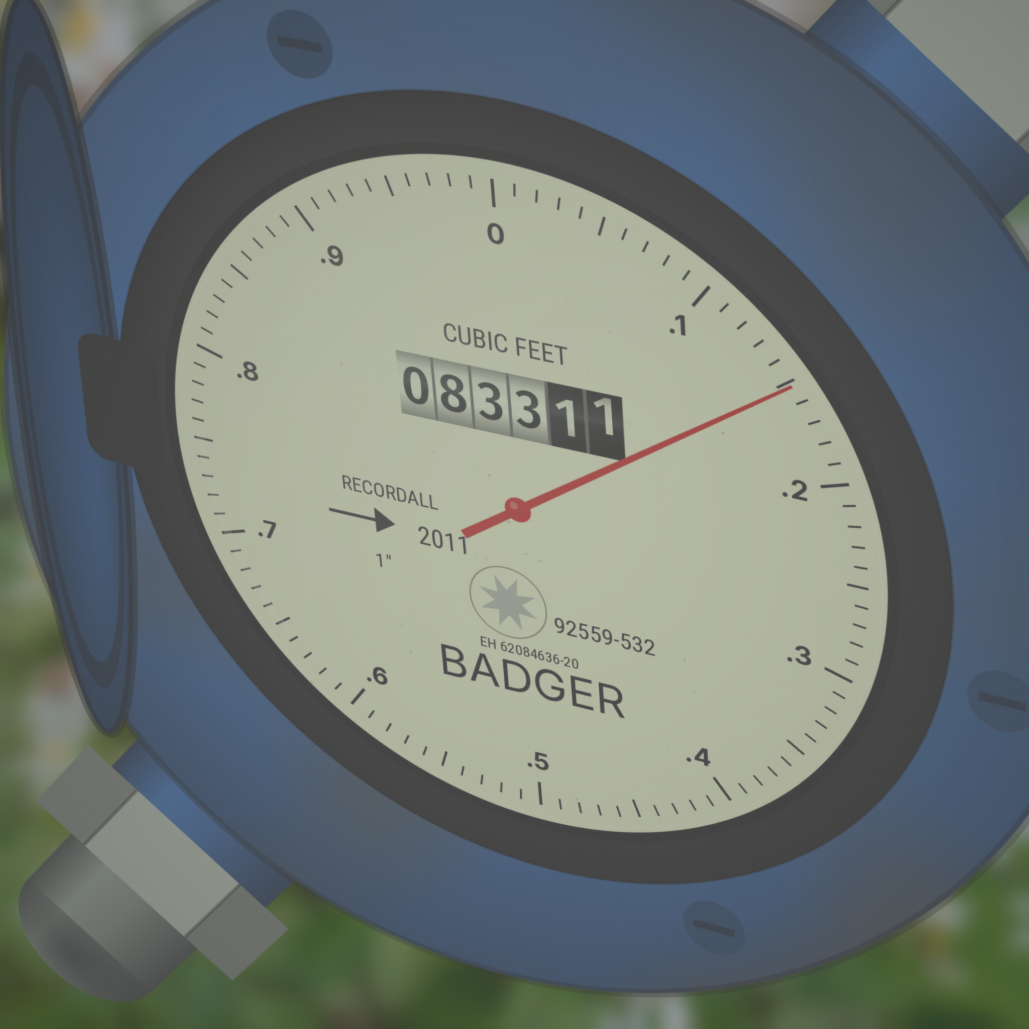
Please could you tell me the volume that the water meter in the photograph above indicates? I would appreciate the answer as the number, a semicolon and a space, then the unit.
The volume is 83311.15; ft³
